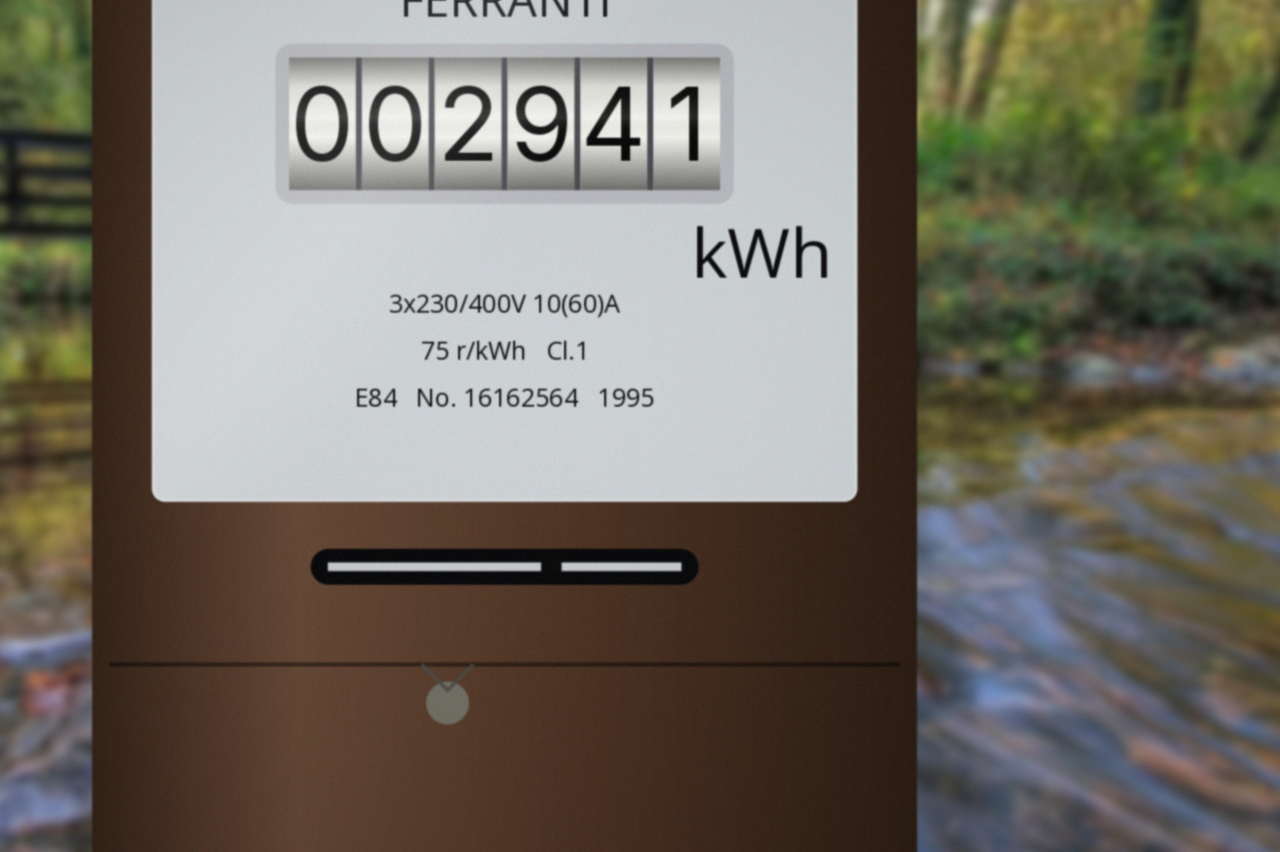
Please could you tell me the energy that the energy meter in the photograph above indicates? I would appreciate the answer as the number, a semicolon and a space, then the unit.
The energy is 2941; kWh
